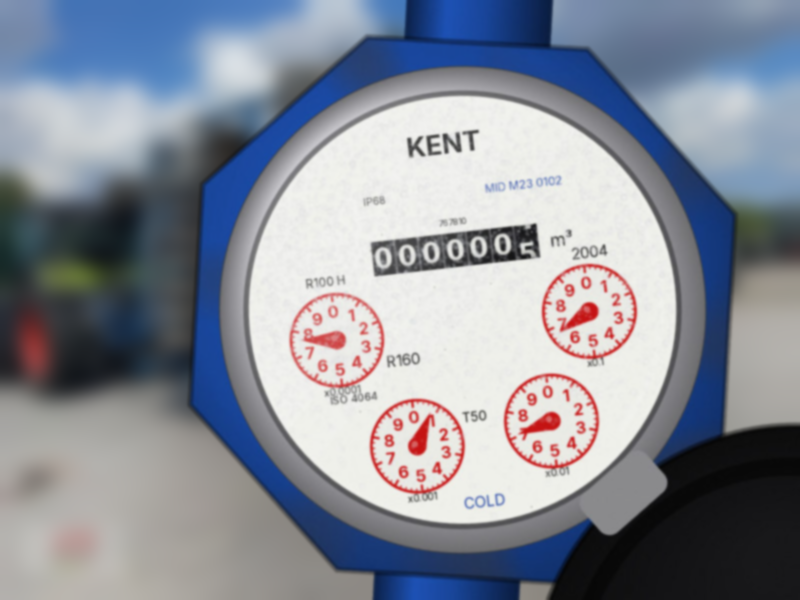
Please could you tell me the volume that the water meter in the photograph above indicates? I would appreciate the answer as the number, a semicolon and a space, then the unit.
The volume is 4.6707; m³
